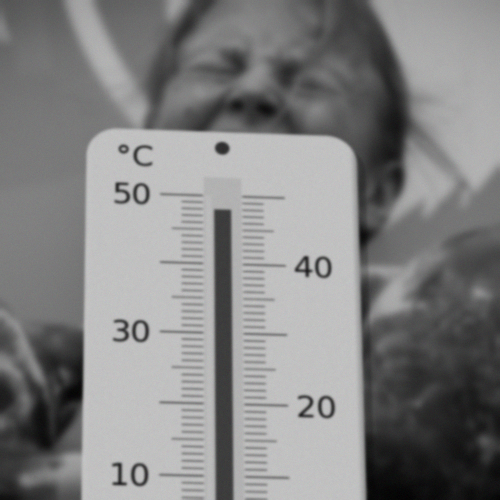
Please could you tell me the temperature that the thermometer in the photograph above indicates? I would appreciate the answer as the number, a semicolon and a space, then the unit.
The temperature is 48; °C
